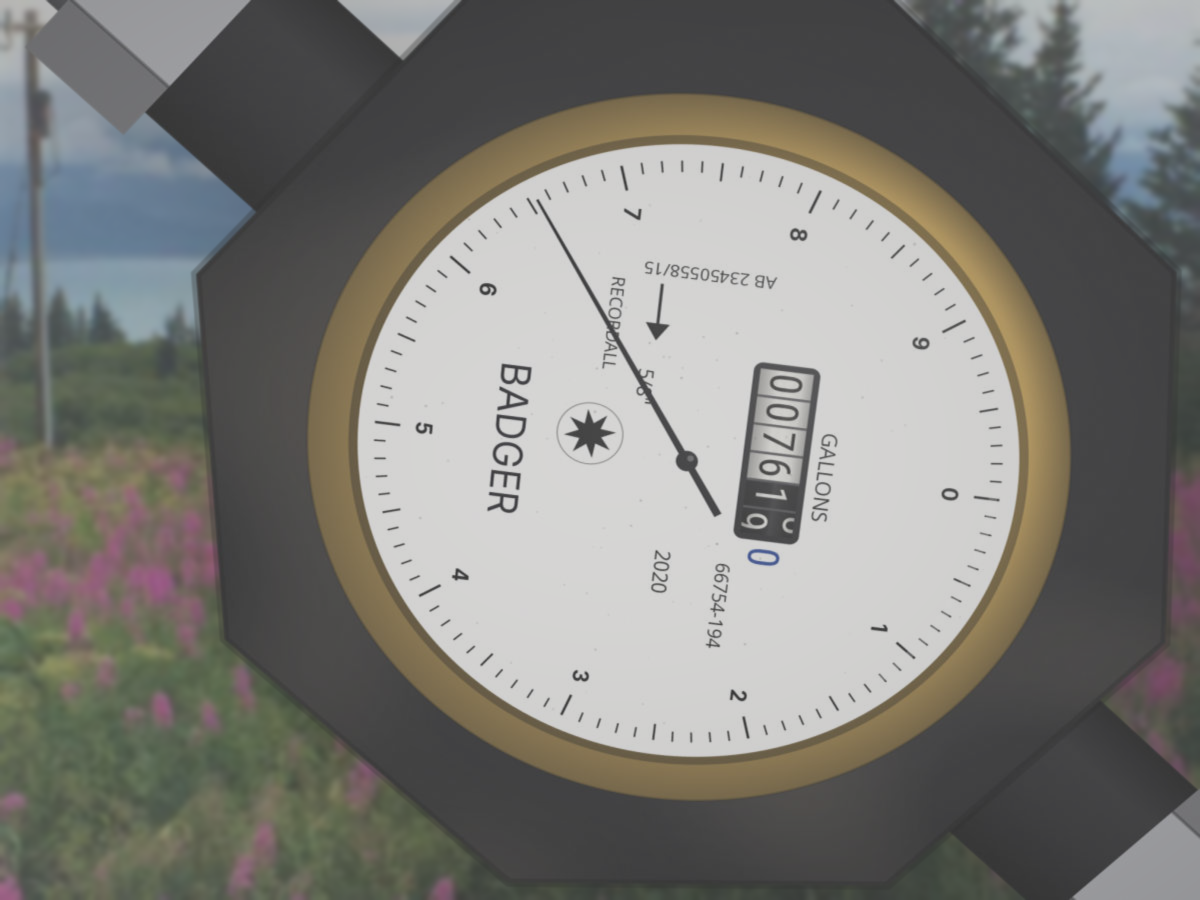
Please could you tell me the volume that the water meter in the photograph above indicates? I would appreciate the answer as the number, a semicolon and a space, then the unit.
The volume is 76186.5; gal
